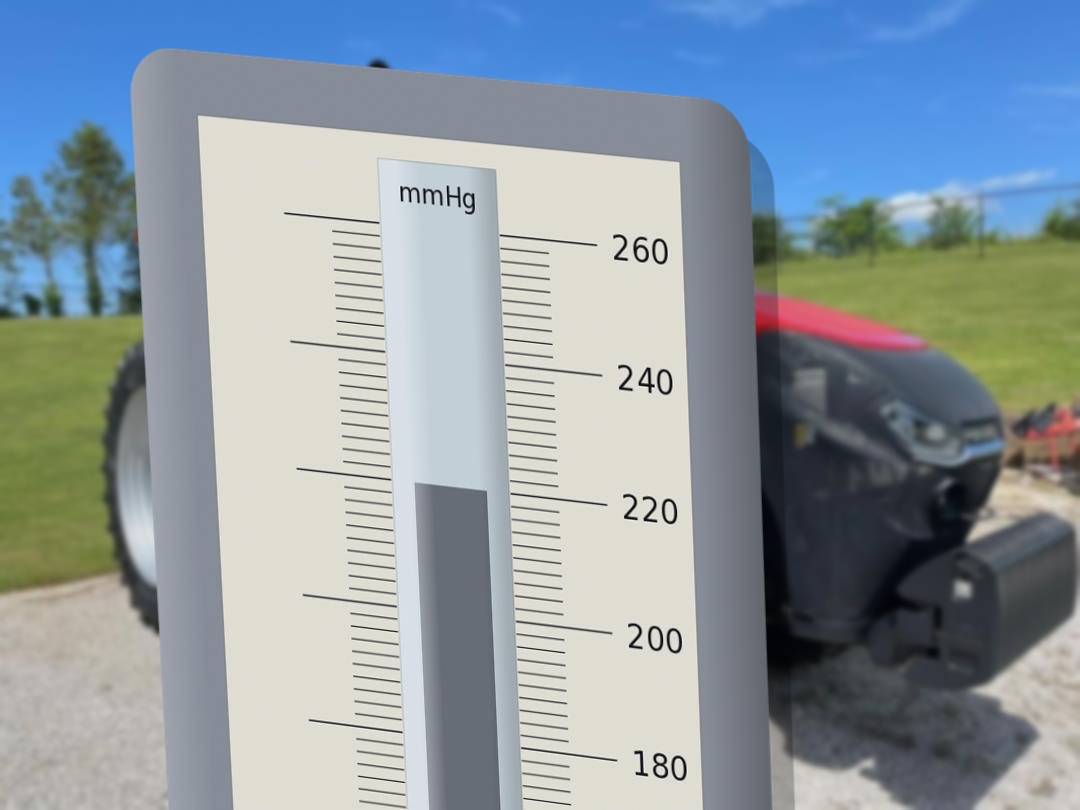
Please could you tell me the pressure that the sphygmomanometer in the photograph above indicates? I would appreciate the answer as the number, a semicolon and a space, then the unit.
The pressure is 220; mmHg
